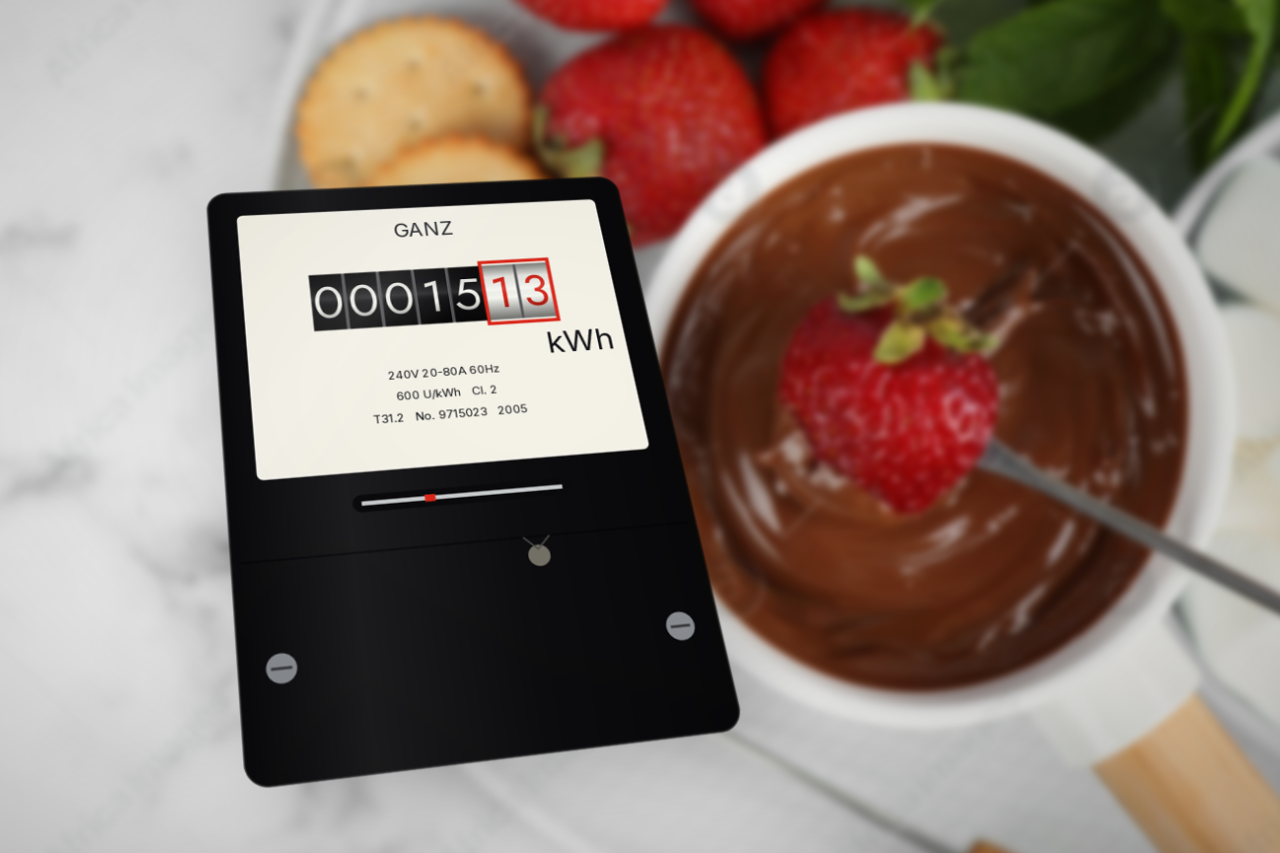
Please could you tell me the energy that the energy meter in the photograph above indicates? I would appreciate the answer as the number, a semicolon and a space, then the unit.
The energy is 15.13; kWh
